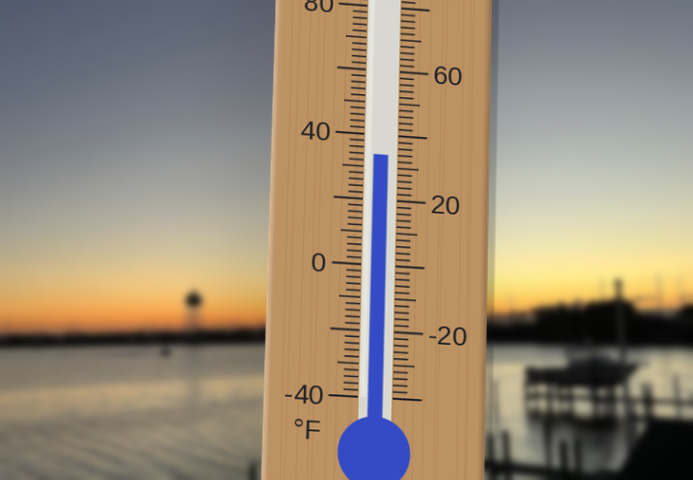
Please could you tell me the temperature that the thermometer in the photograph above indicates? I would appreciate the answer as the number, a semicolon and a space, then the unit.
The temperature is 34; °F
